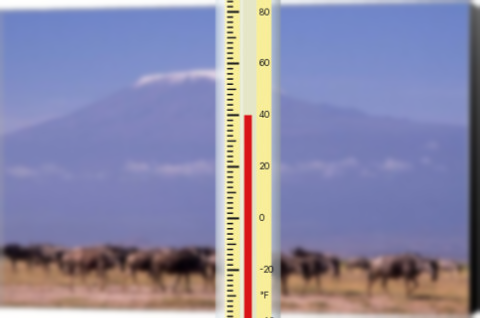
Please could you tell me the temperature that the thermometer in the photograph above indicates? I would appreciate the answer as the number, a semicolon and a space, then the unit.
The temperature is 40; °F
